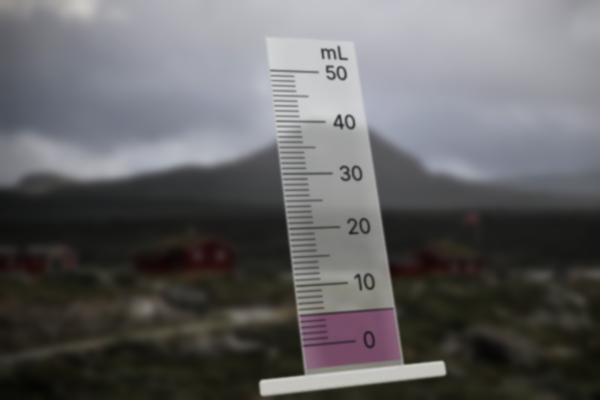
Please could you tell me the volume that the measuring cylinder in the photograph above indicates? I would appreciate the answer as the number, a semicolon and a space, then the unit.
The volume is 5; mL
